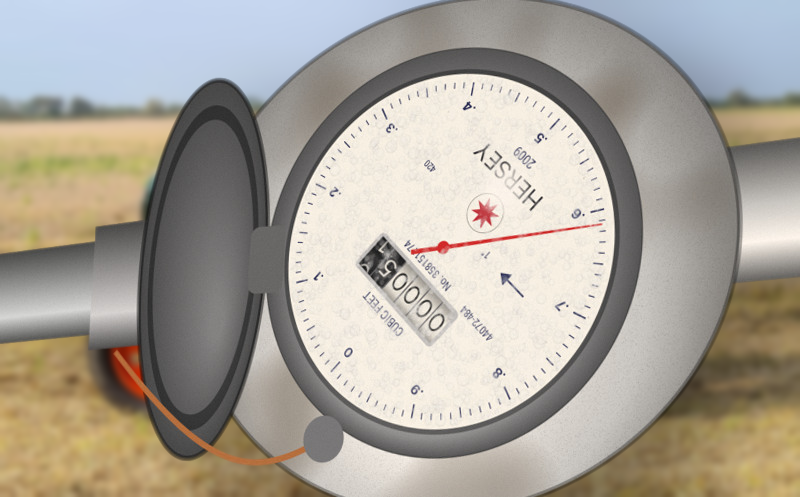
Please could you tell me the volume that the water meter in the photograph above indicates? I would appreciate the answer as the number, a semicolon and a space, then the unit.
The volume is 50.61; ft³
